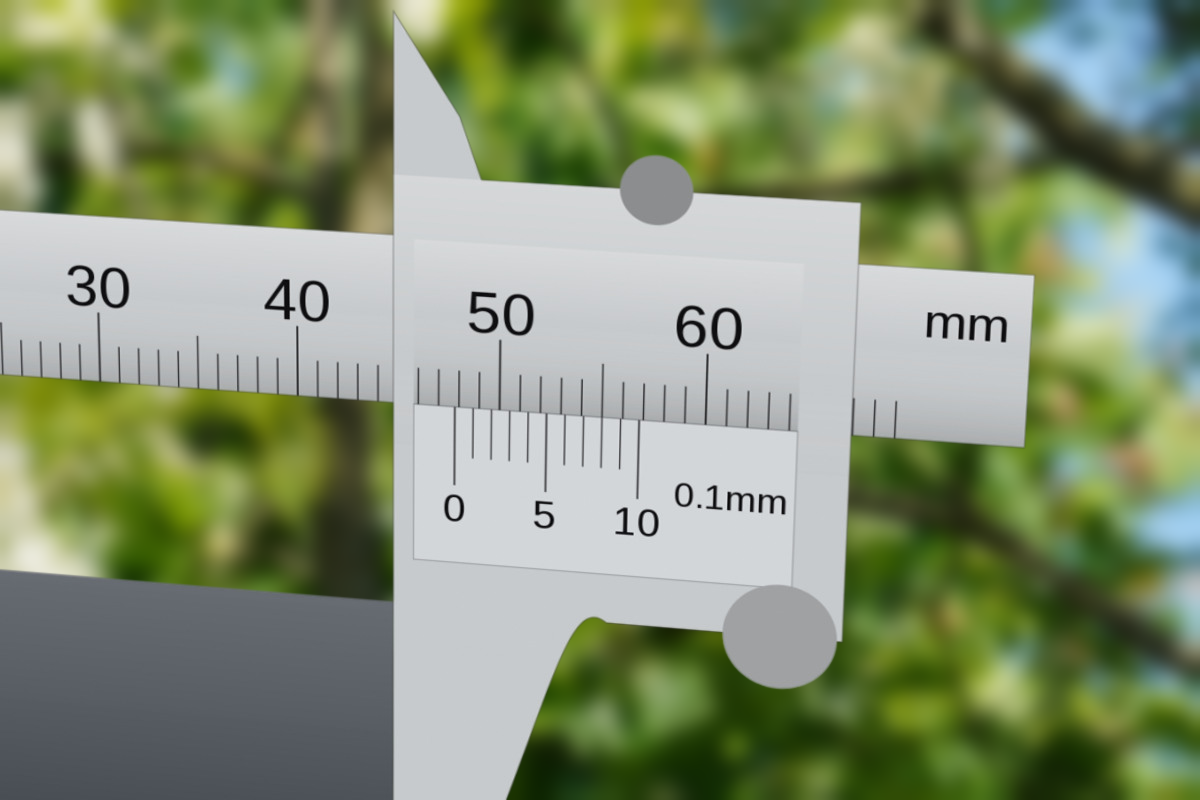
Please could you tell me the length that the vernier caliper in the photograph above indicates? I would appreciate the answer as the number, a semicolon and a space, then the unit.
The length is 47.8; mm
